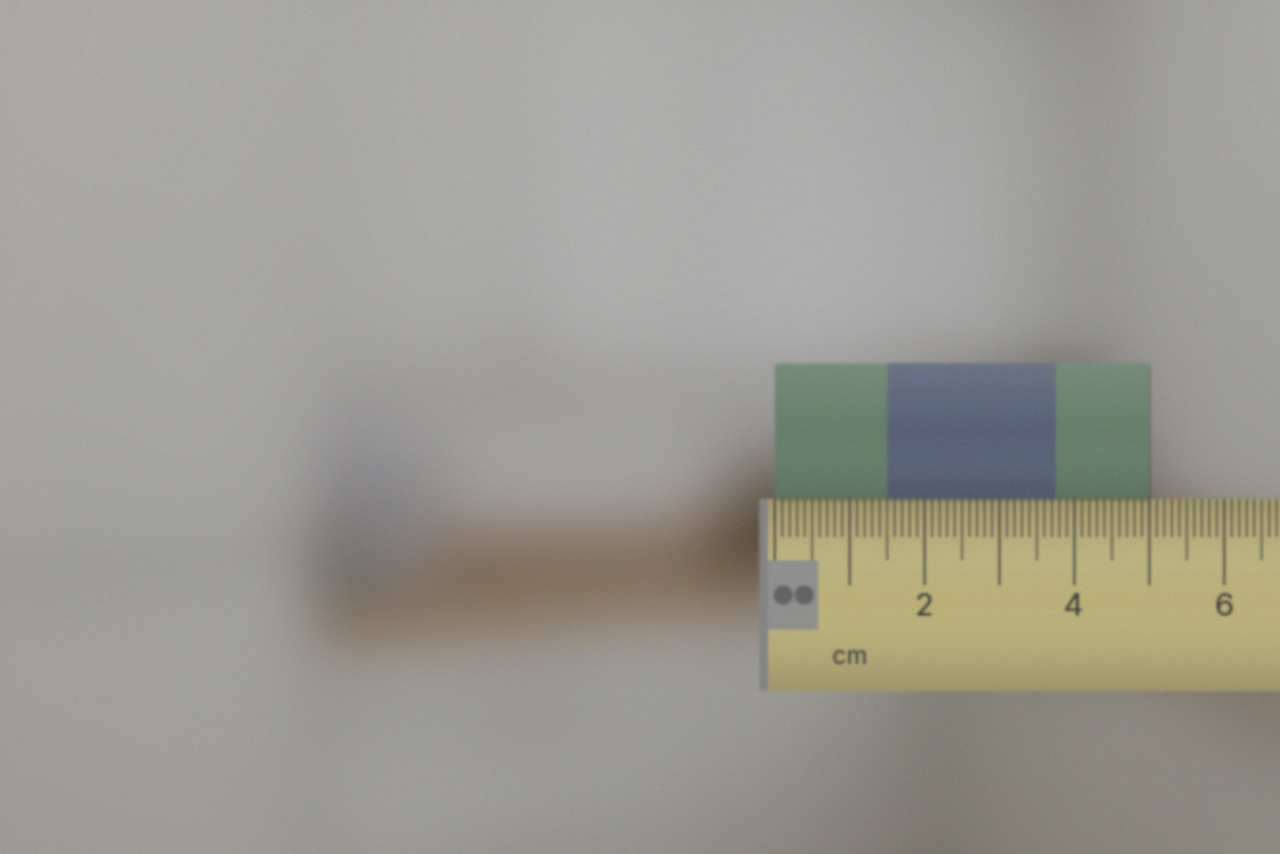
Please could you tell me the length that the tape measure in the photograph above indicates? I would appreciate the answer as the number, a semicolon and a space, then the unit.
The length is 5; cm
